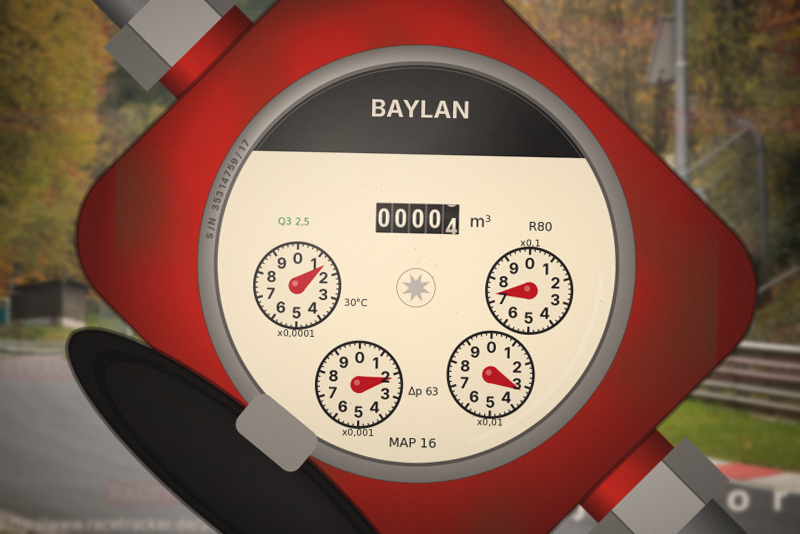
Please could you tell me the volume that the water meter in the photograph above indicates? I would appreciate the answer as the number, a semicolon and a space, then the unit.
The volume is 3.7321; m³
